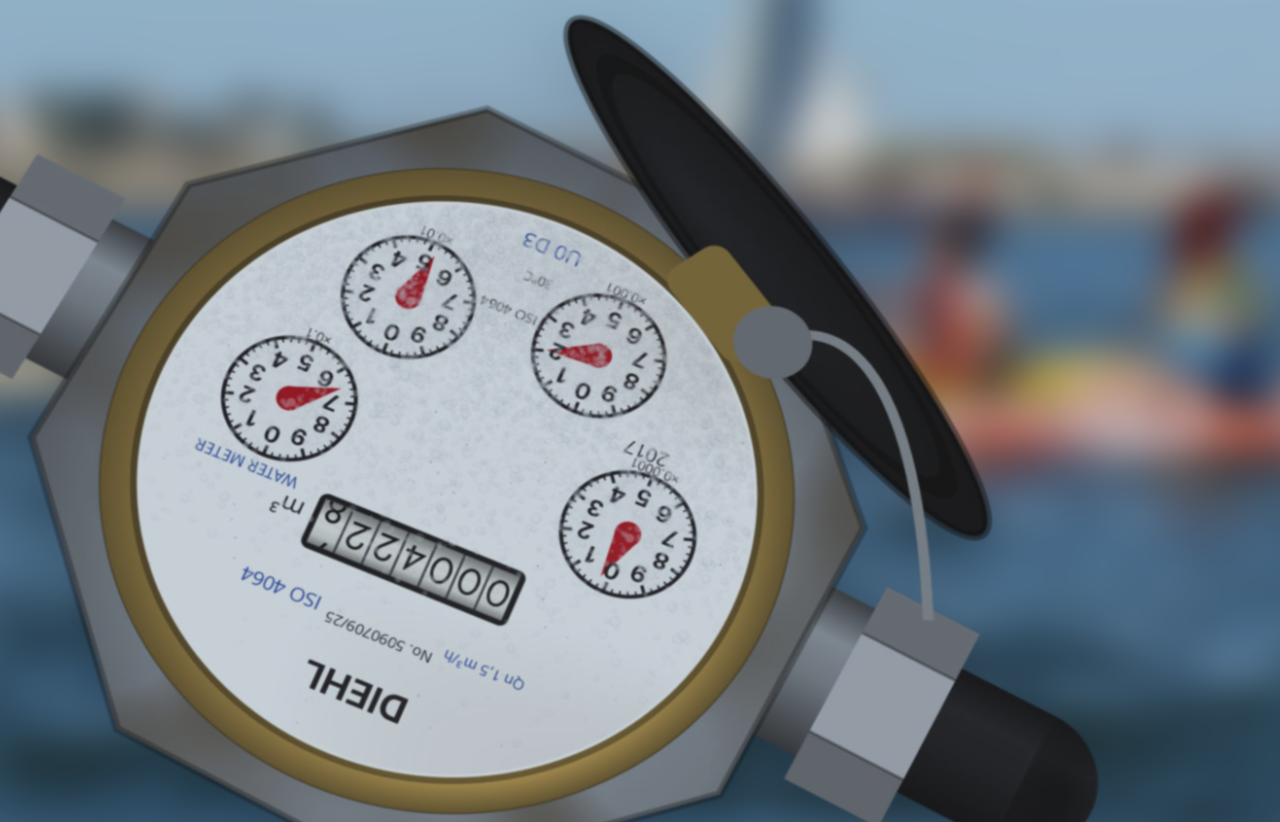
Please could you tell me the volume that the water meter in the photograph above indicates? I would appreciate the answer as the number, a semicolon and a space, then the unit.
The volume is 4227.6520; m³
